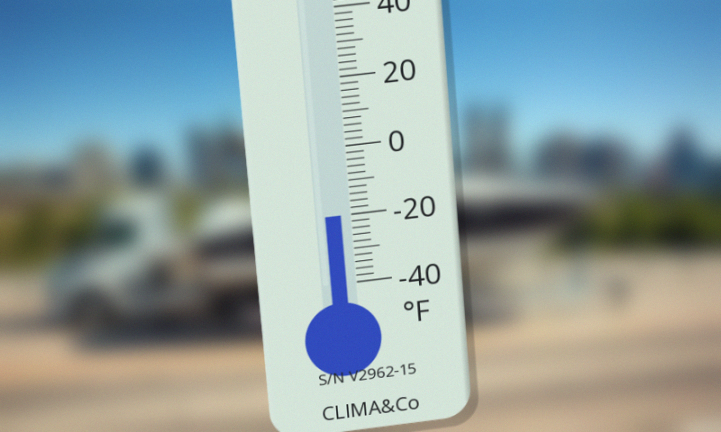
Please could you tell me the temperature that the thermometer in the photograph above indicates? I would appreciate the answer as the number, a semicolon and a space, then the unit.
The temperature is -20; °F
